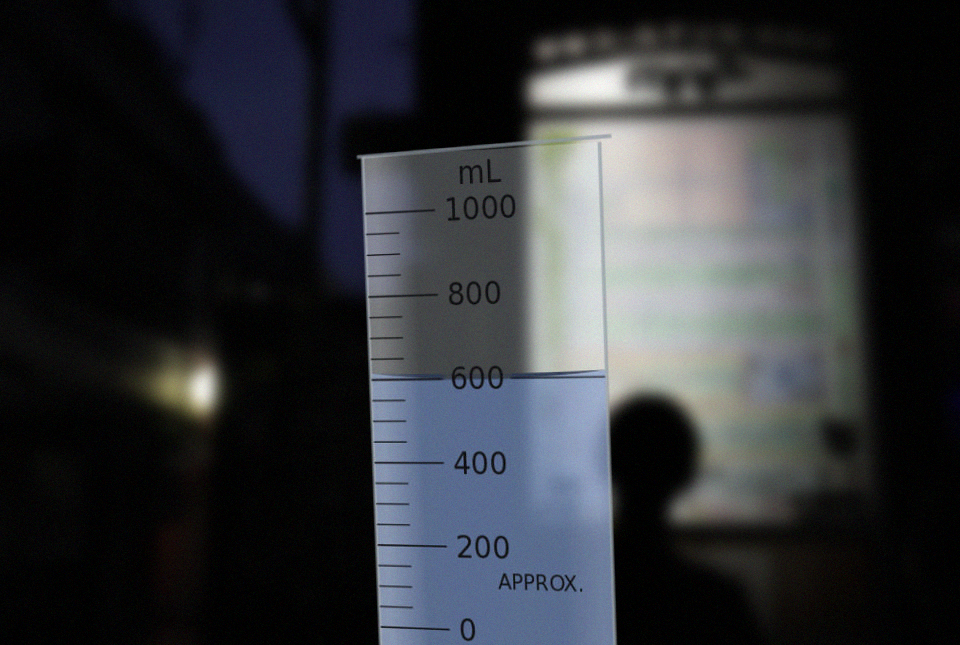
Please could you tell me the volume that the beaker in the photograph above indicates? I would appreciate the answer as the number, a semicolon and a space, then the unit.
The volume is 600; mL
